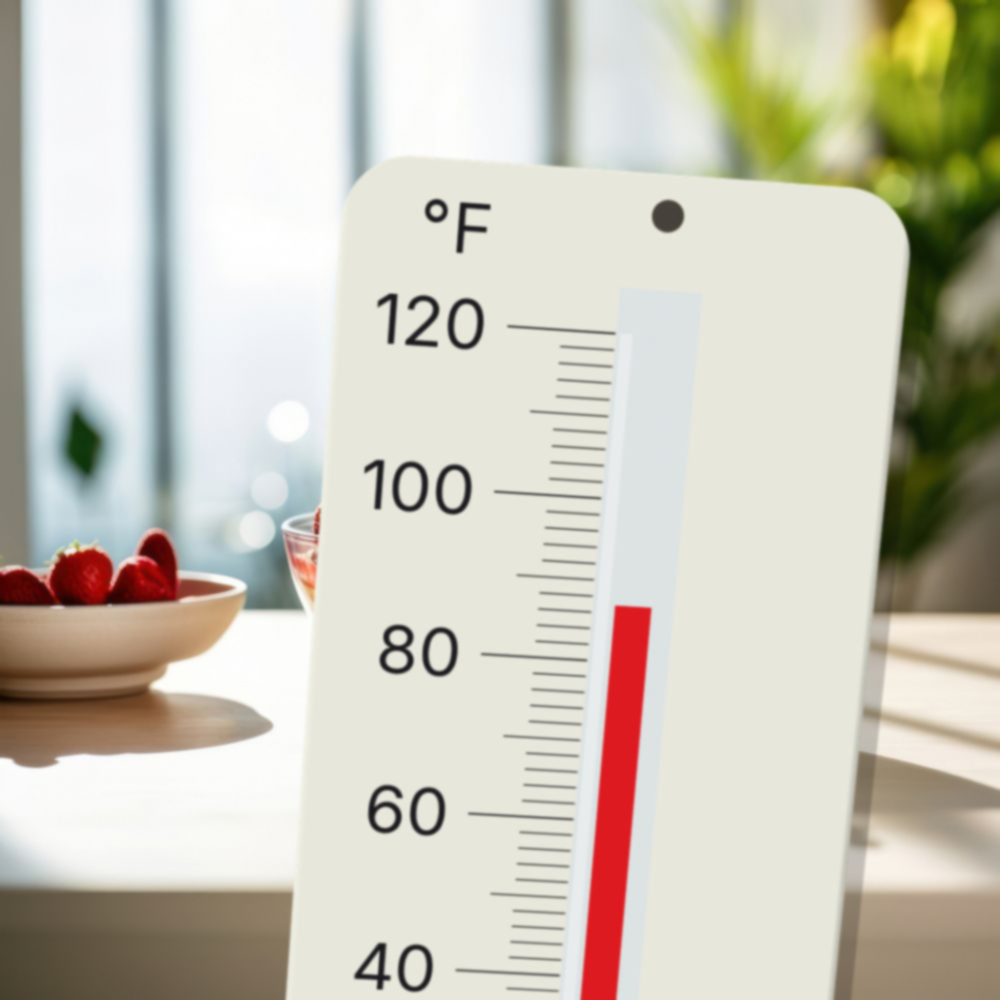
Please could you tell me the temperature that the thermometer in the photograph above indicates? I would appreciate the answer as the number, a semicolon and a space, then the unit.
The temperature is 87; °F
